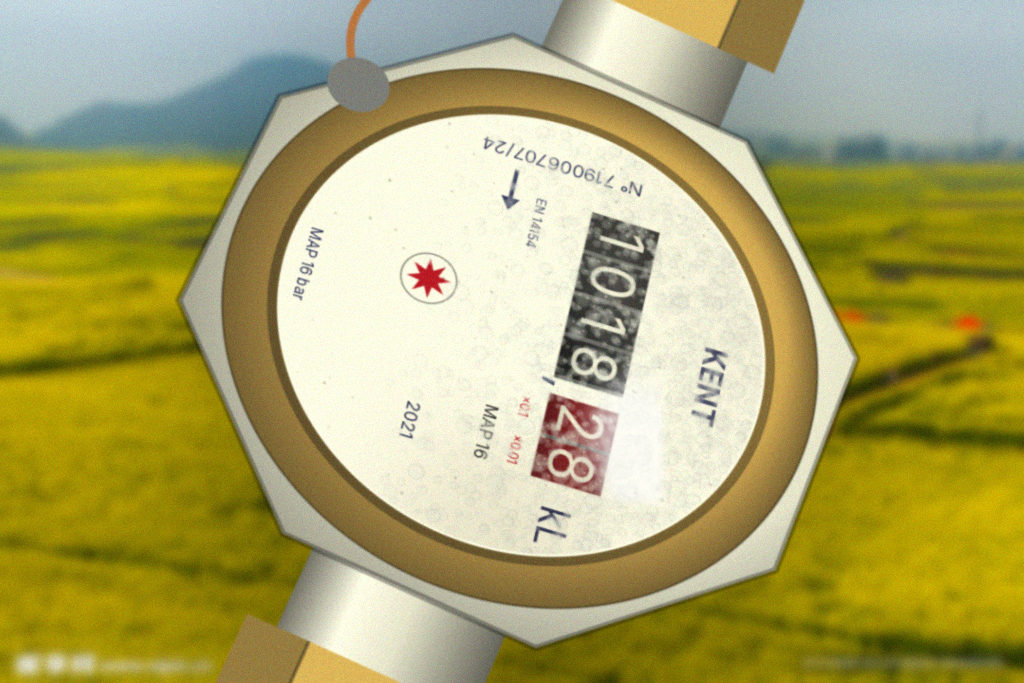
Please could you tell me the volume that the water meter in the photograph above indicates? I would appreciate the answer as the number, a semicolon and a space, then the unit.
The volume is 1018.28; kL
